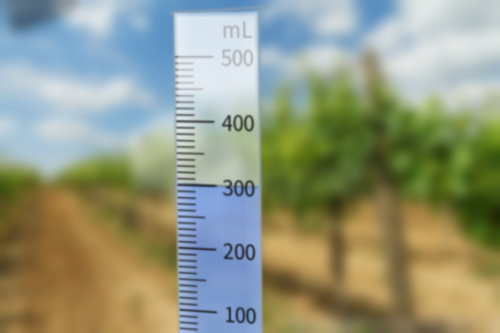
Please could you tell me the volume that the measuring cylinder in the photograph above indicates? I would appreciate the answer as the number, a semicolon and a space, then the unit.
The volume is 300; mL
